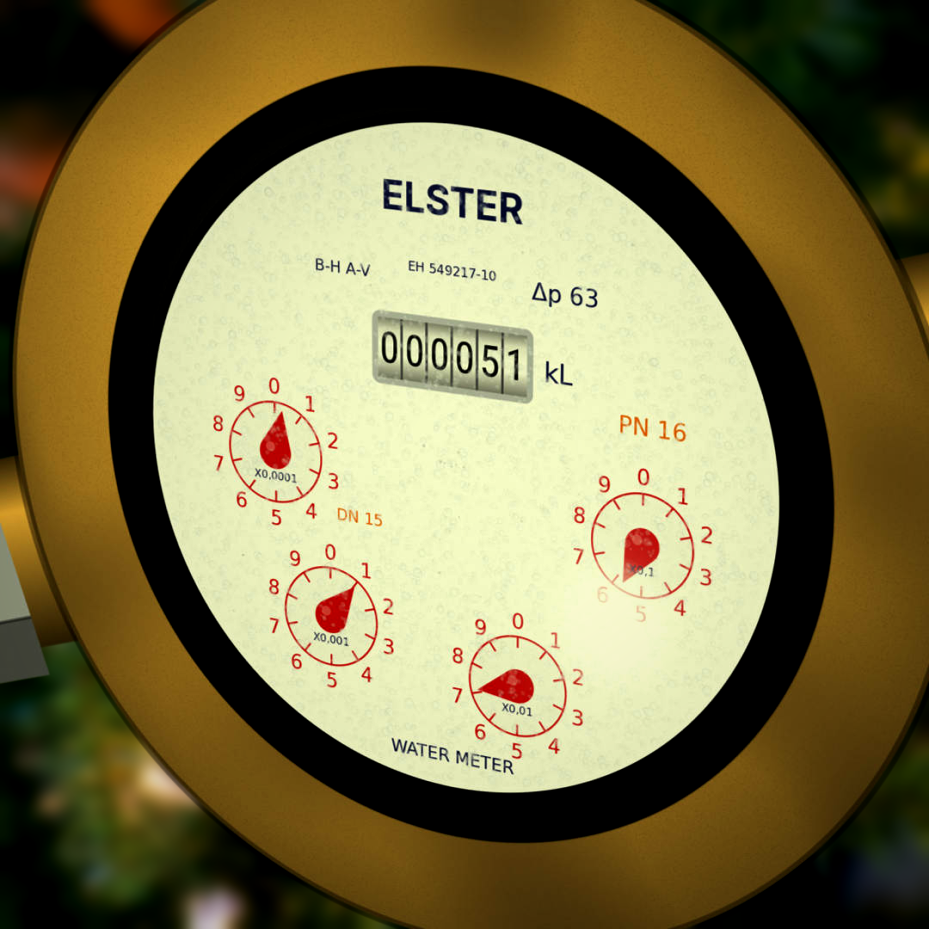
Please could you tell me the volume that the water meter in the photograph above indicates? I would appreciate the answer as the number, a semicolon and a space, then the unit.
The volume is 51.5710; kL
